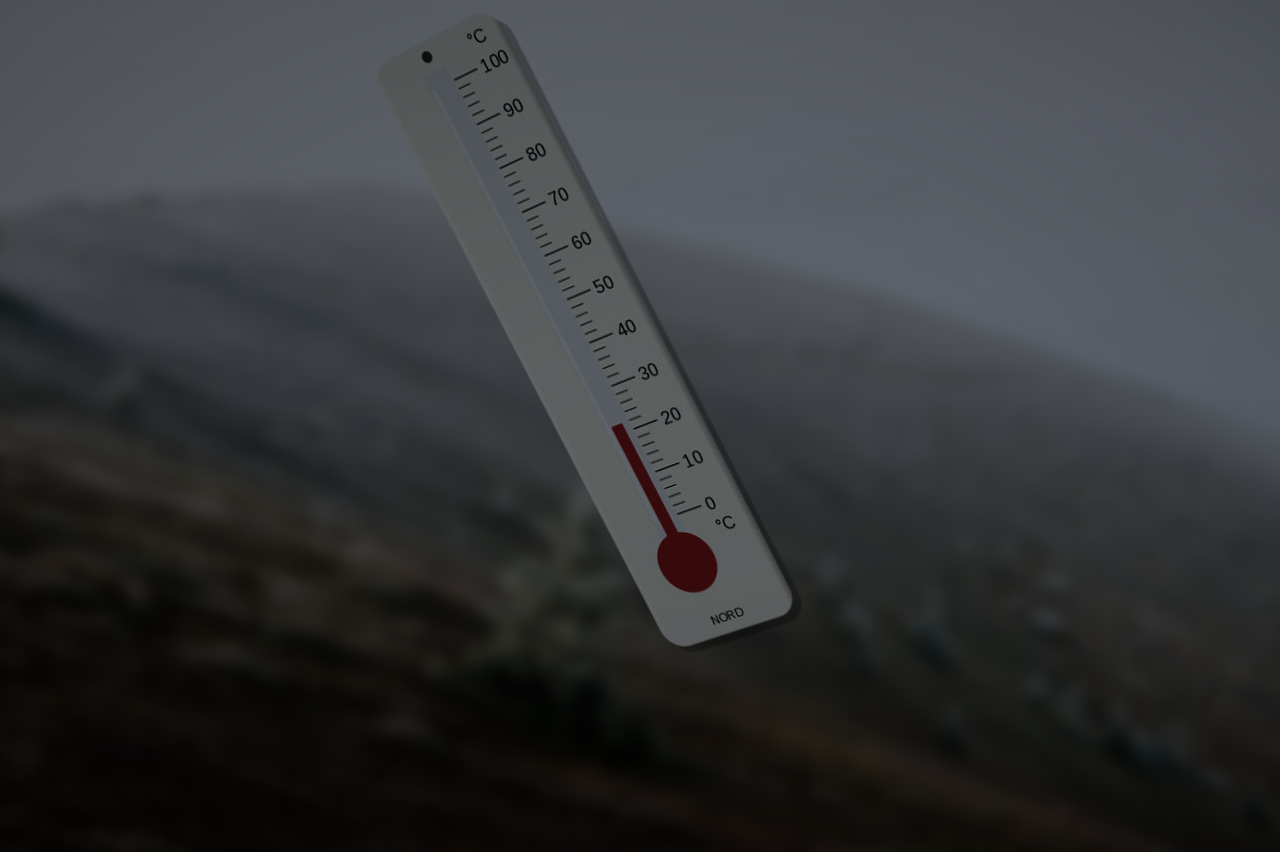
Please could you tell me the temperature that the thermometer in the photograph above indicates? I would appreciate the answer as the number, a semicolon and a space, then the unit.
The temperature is 22; °C
